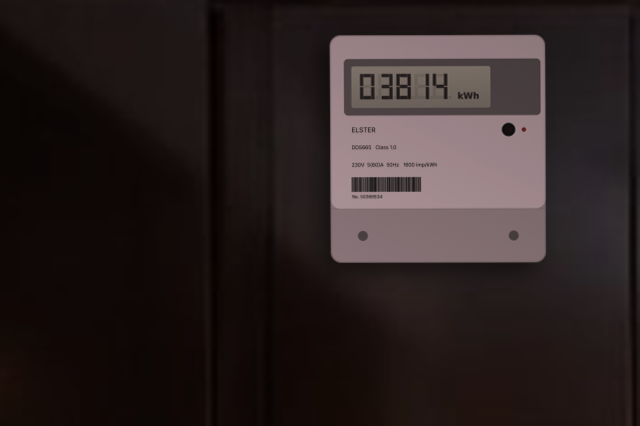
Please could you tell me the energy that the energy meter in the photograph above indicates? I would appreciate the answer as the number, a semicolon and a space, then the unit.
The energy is 3814; kWh
